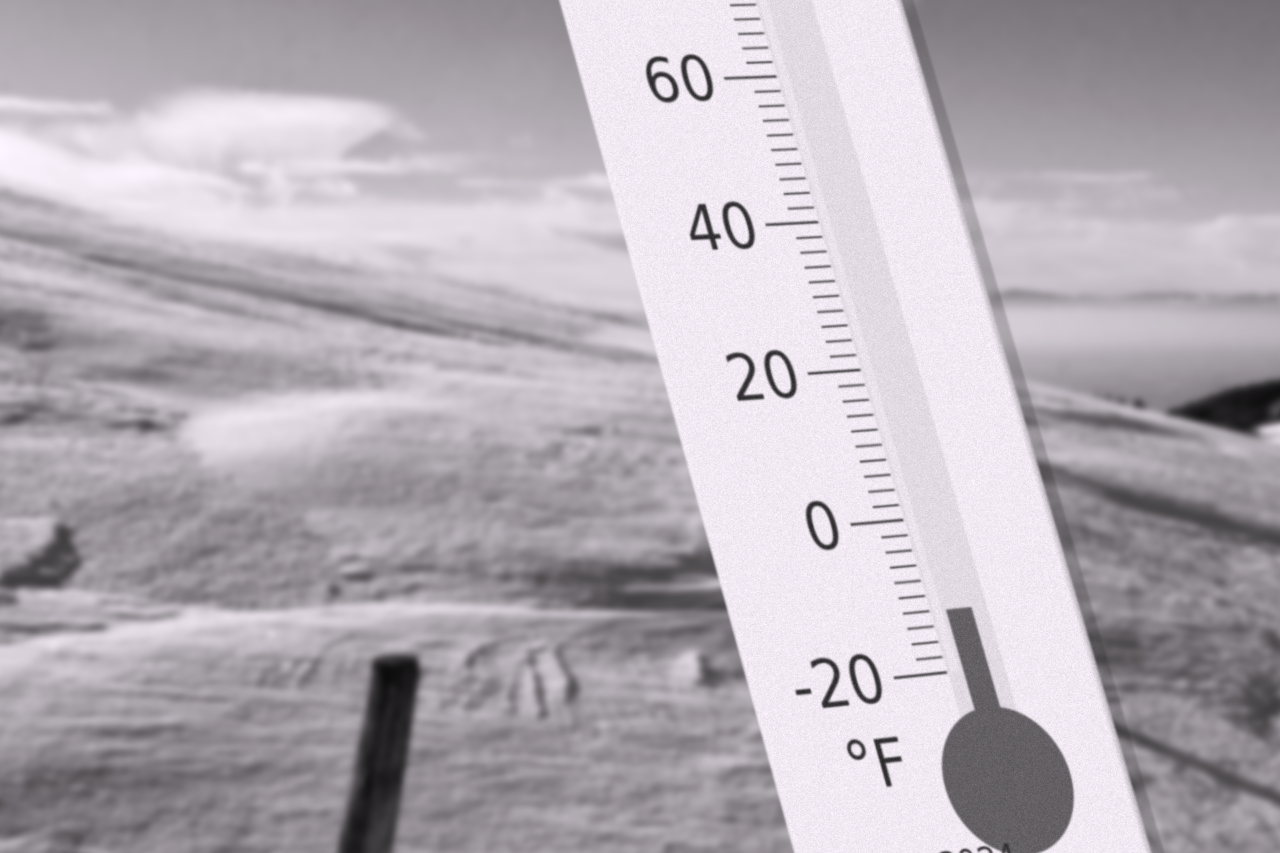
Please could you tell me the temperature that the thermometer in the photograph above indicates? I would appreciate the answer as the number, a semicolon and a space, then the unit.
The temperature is -12; °F
